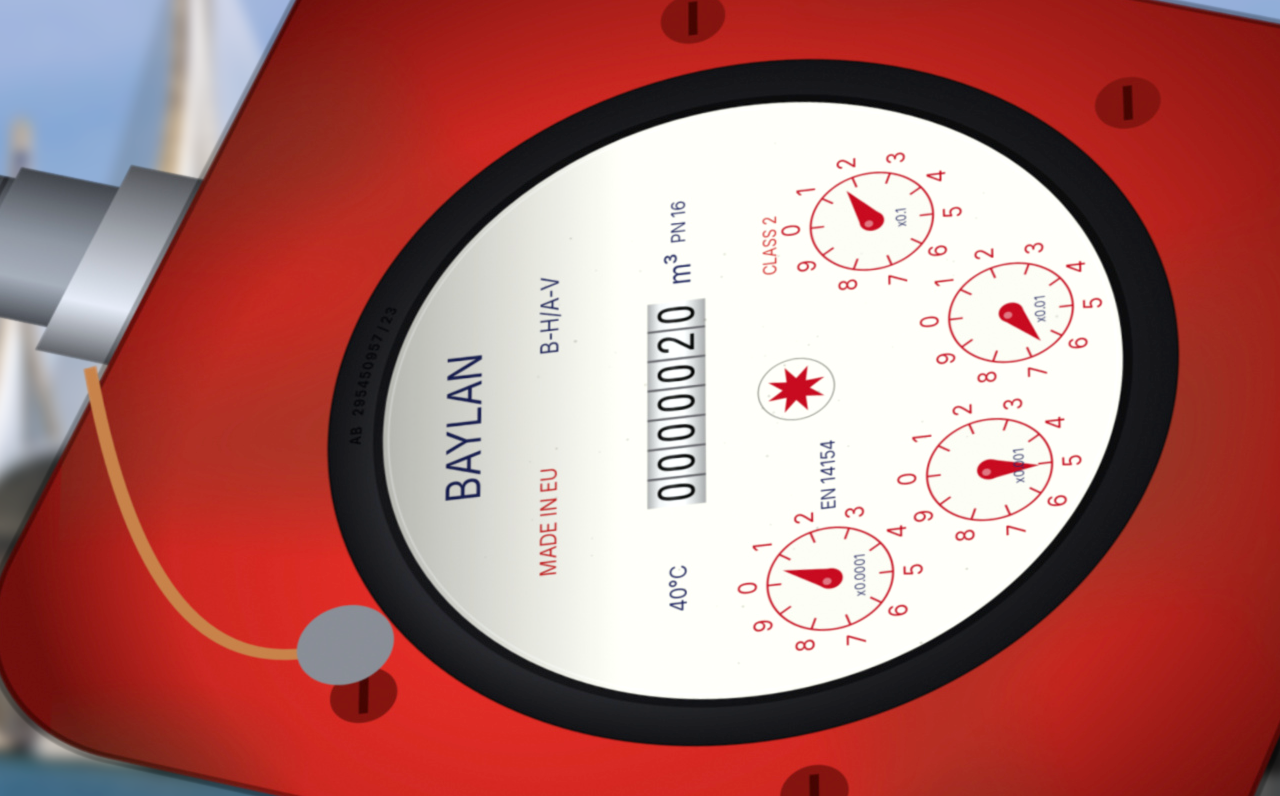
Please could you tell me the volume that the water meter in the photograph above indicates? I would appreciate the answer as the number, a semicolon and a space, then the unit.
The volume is 20.1650; m³
